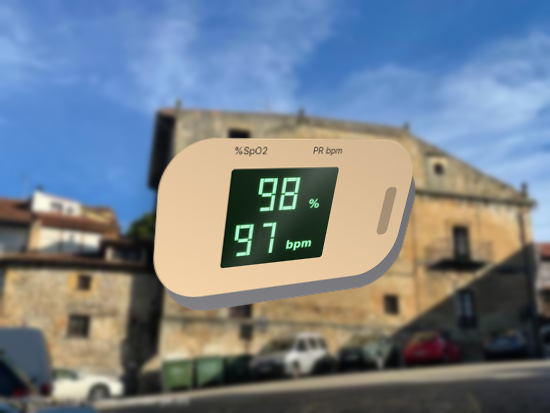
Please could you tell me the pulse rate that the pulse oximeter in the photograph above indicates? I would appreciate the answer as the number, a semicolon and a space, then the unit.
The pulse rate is 97; bpm
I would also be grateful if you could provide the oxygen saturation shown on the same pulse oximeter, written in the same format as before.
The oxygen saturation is 98; %
